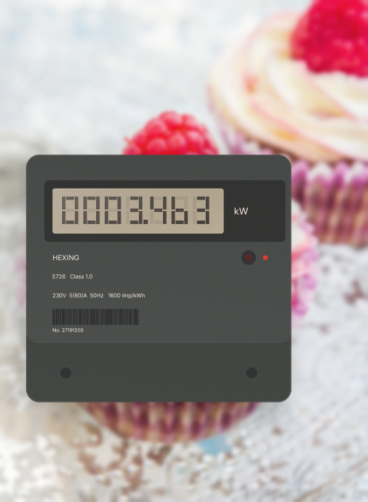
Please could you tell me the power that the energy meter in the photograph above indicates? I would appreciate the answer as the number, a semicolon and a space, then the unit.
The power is 3.463; kW
